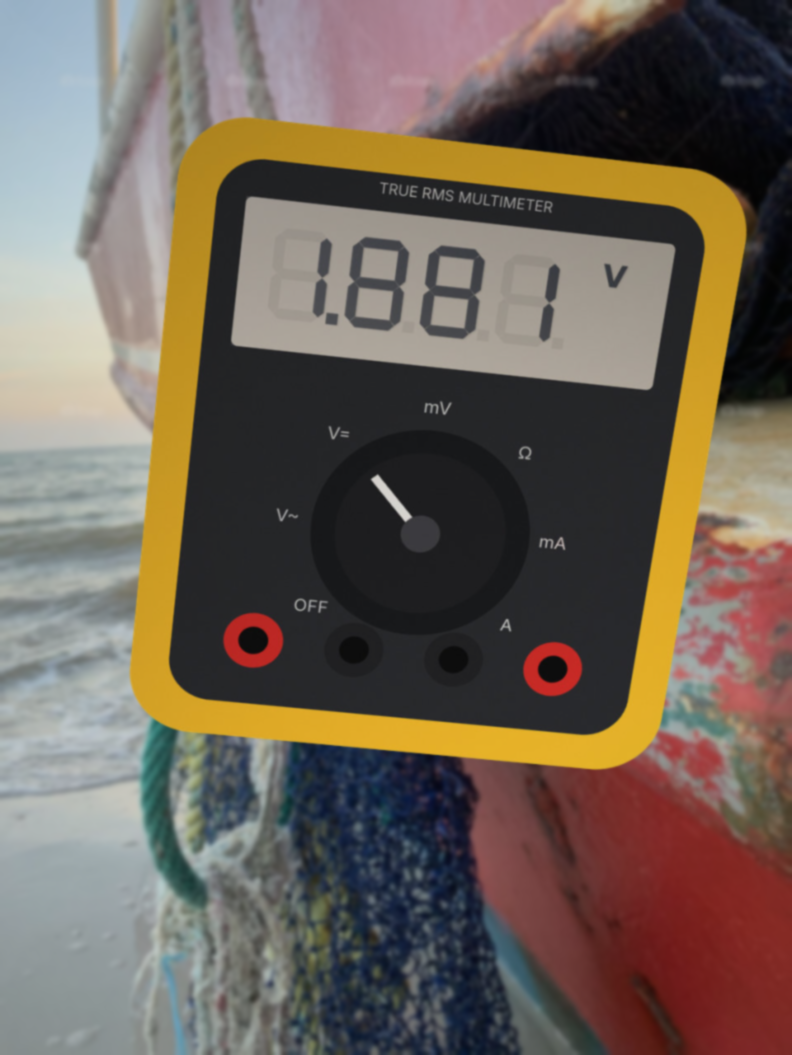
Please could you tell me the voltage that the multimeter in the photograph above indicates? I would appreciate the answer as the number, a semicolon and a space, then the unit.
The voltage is 1.881; V
